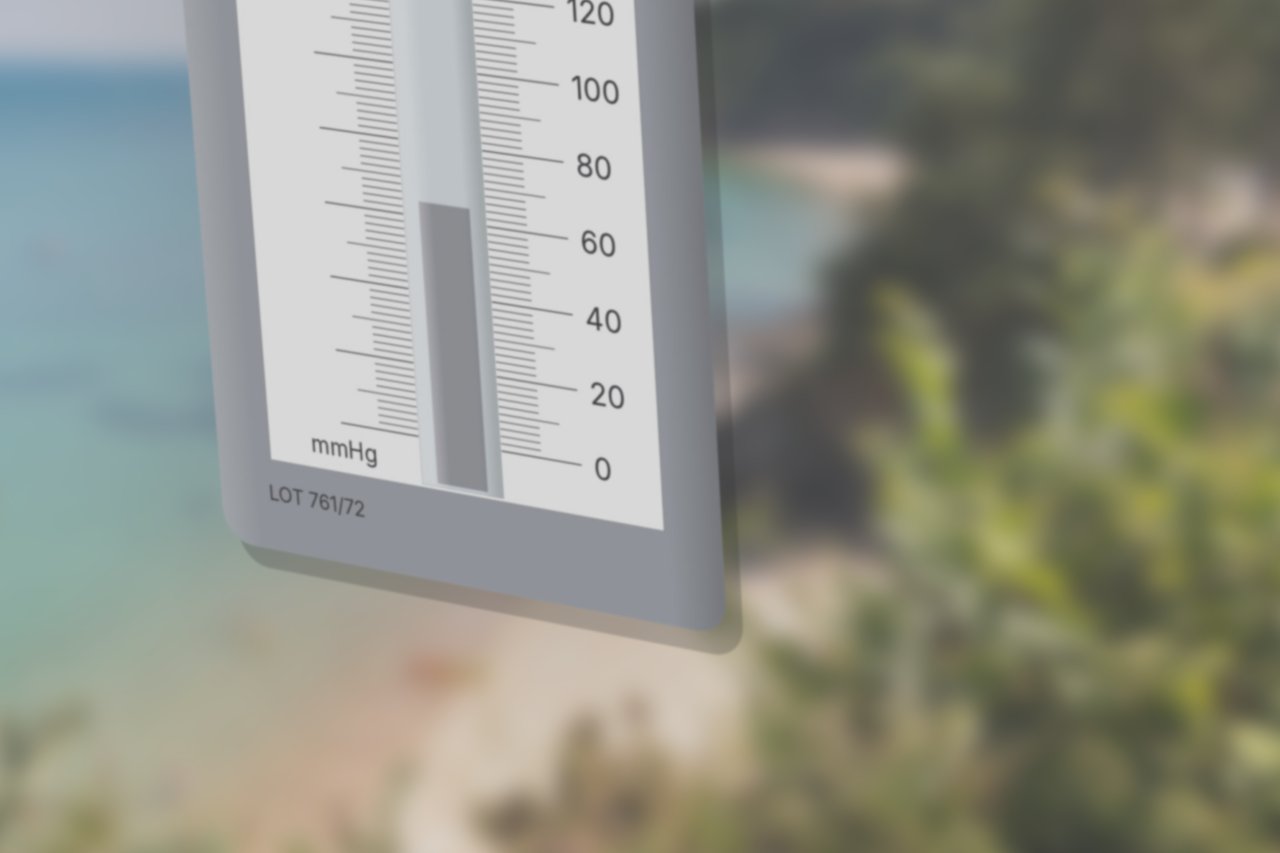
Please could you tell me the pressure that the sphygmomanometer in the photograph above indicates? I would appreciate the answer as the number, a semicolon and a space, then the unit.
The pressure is 64; mmHg
